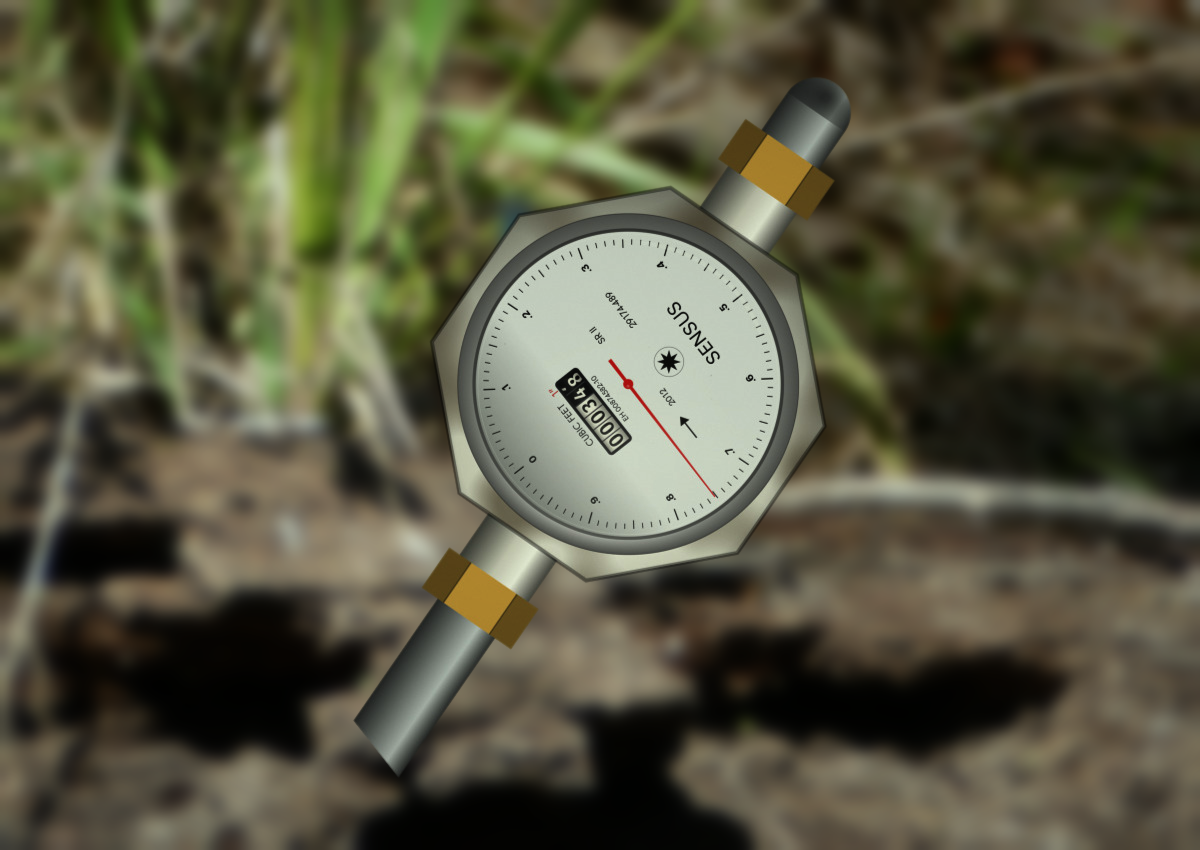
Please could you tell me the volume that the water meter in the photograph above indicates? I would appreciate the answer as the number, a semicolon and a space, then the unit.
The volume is 347.75; ft³
